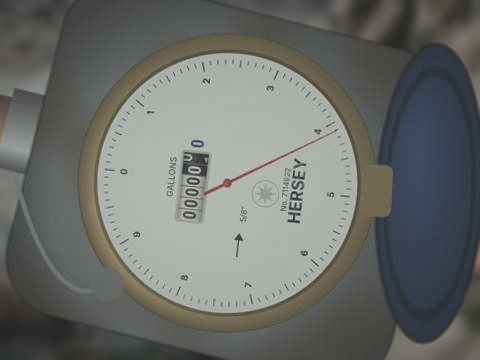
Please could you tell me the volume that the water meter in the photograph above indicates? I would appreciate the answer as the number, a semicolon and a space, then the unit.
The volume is 4.1; gal
